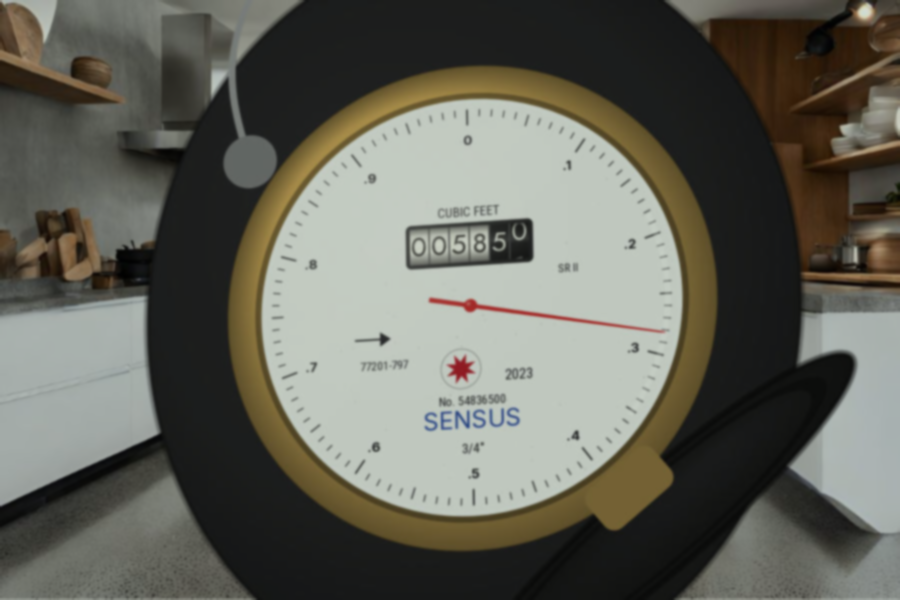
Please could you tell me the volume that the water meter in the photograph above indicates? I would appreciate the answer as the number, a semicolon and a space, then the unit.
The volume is 5850.28; ft³
